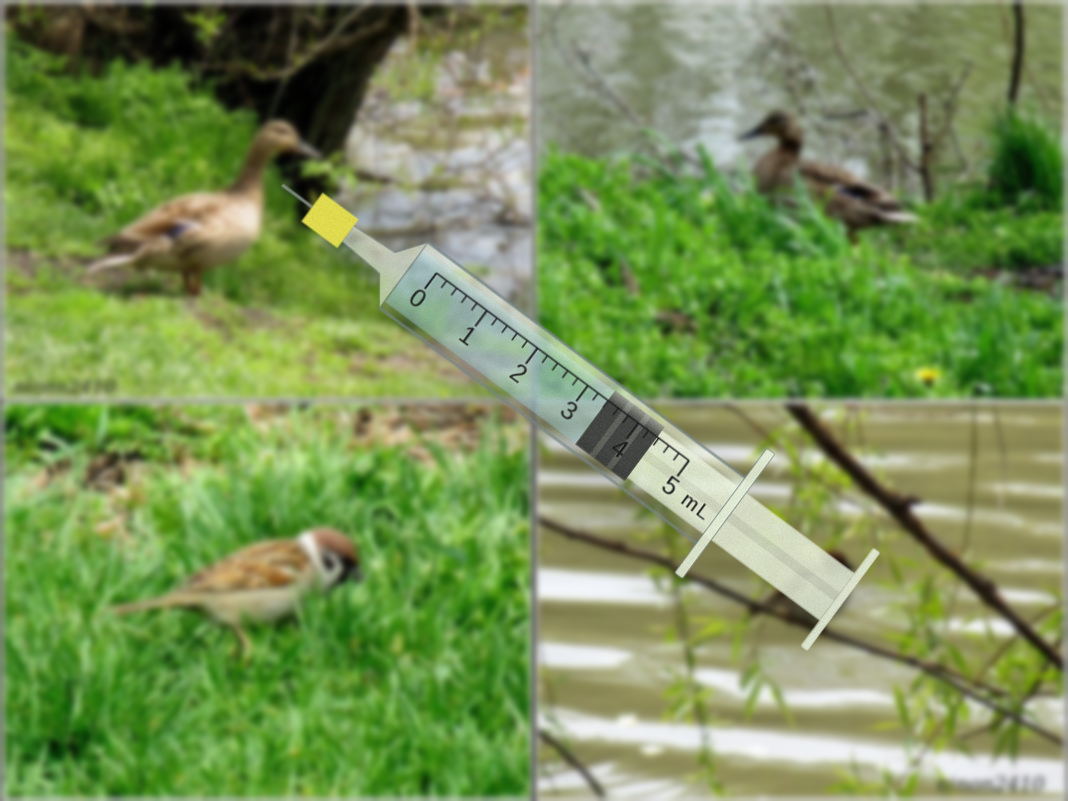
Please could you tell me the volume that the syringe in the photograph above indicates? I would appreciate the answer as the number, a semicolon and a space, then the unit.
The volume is 3.4; mL
